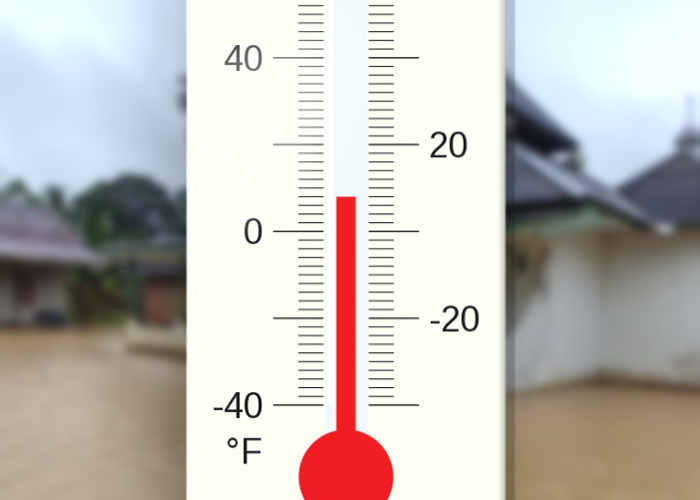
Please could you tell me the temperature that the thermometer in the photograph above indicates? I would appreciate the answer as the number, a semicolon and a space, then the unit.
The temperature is 8; °F
